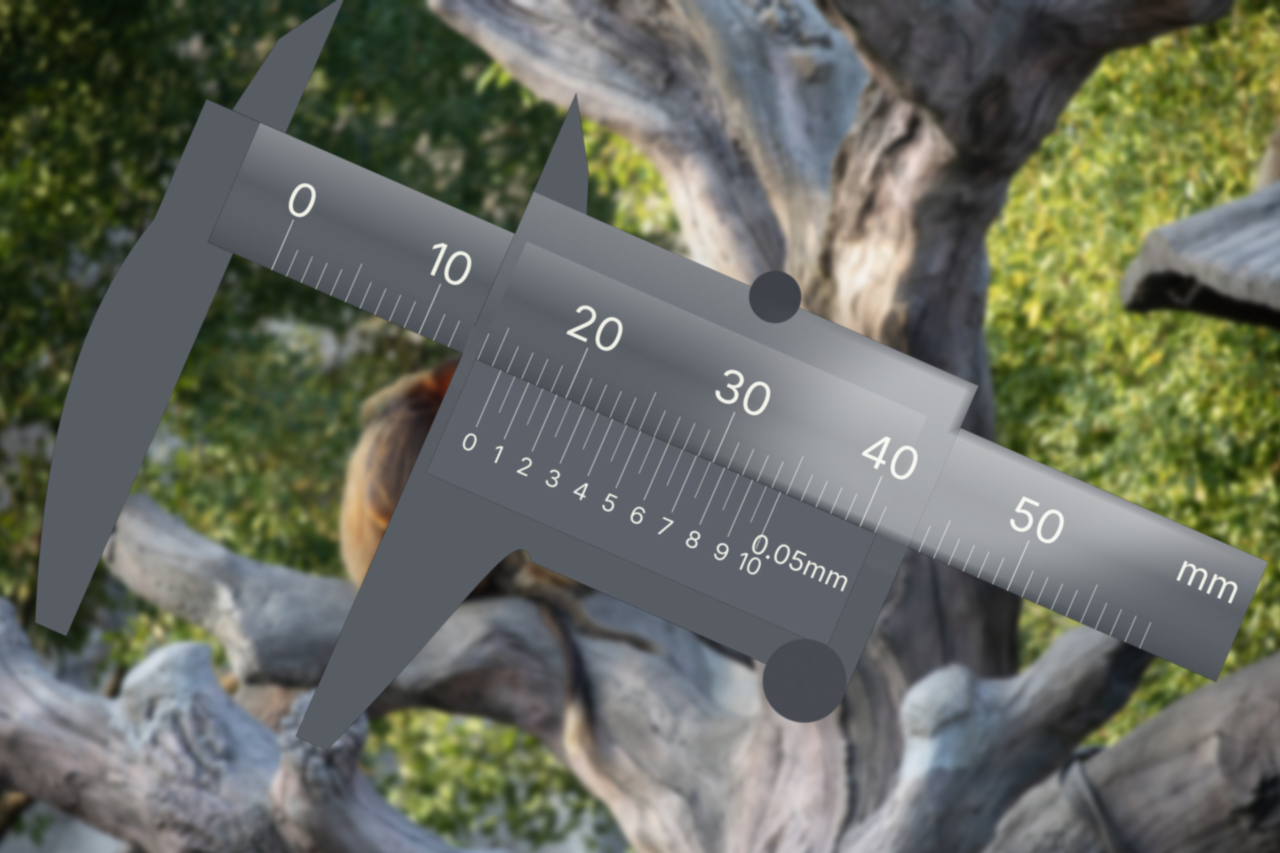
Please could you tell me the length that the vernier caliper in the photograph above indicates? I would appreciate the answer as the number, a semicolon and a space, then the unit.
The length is 15.6; mm
